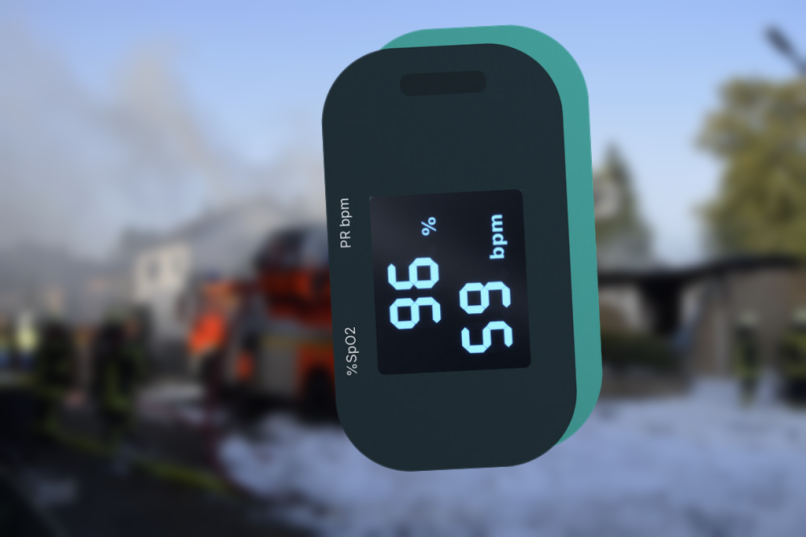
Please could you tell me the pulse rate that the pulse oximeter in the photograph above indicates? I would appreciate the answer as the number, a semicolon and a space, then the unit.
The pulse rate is 59; bpm
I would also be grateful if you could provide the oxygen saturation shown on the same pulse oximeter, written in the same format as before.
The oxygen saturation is 96; %
